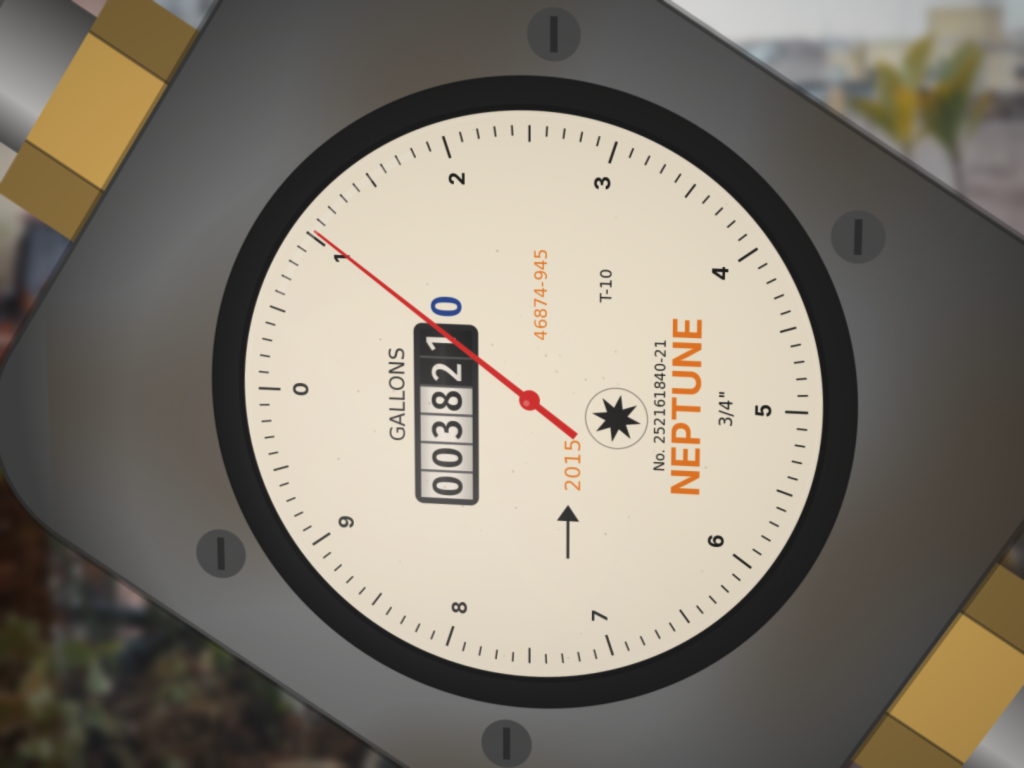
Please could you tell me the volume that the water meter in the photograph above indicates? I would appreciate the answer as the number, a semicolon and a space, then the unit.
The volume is 38211.0; gal
